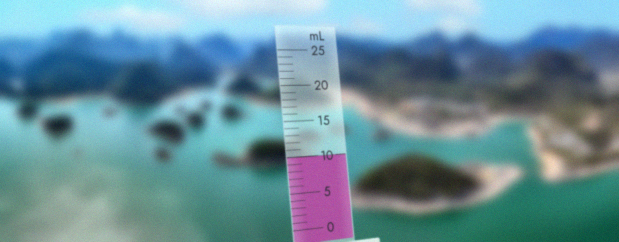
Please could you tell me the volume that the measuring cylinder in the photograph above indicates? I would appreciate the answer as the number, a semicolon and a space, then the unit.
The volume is 10; mL
